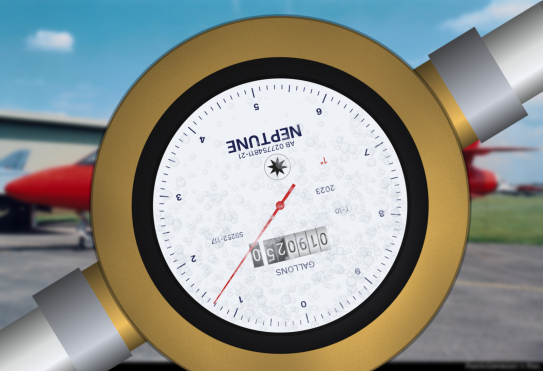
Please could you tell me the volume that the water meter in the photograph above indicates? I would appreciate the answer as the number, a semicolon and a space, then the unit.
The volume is 190251.3; gal
